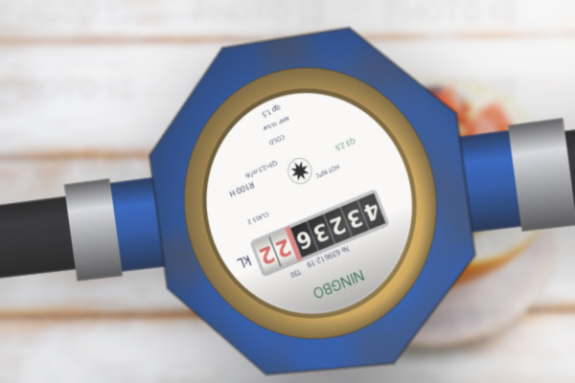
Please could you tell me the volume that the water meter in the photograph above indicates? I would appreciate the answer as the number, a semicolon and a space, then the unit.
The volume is 43236.22; kL
